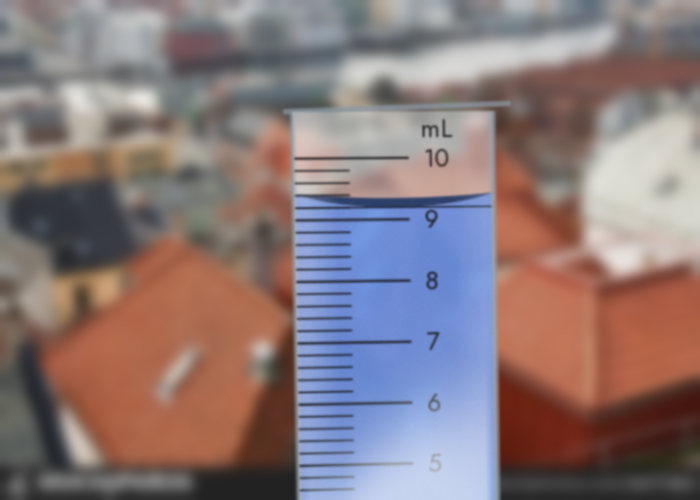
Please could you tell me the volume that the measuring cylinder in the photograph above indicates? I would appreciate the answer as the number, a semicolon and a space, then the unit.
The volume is 9.2; mL
